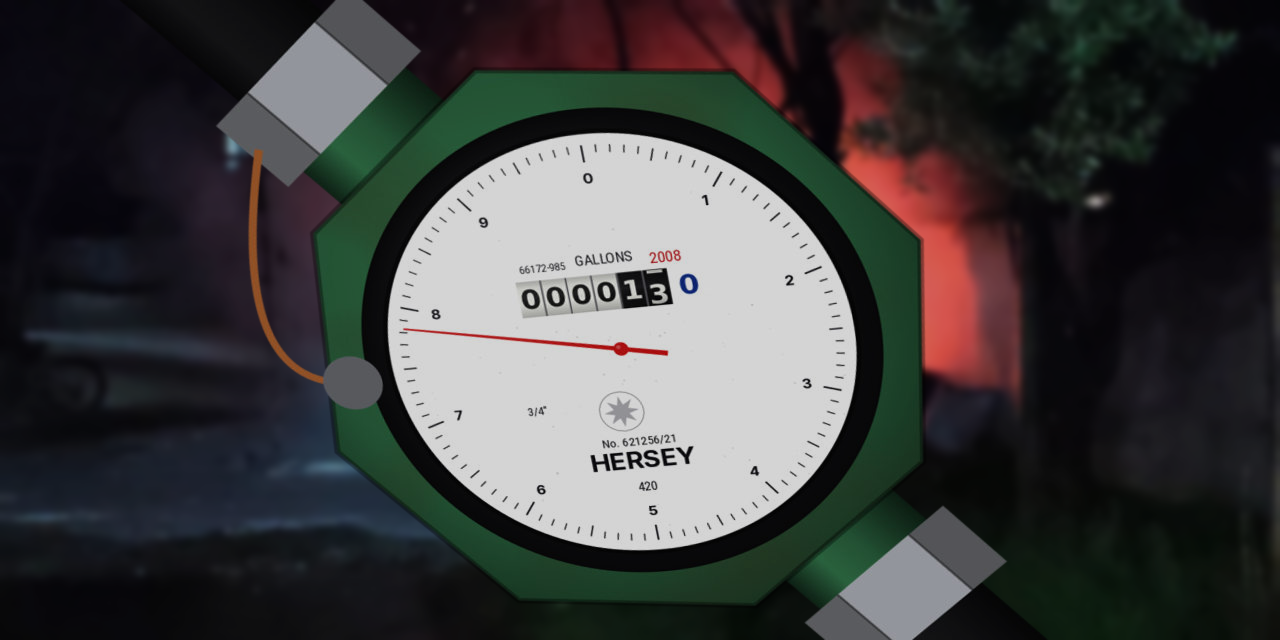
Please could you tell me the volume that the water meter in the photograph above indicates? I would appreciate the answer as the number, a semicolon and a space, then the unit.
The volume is 127.8; gal
